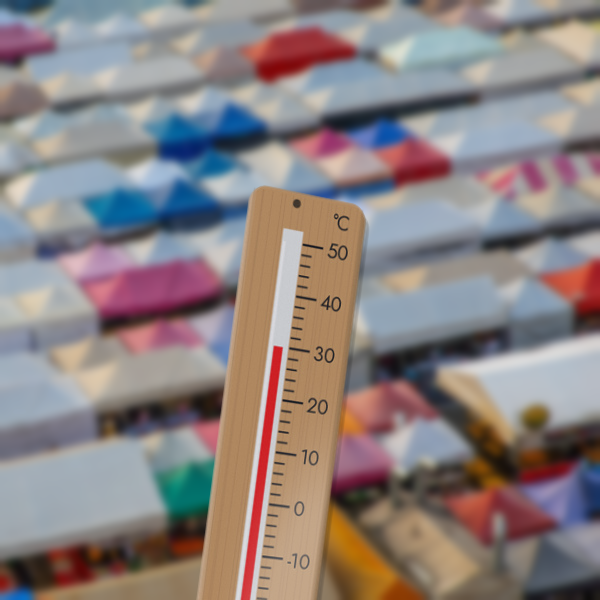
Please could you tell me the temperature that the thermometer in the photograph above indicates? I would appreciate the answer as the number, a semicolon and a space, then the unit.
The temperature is 30; °C
